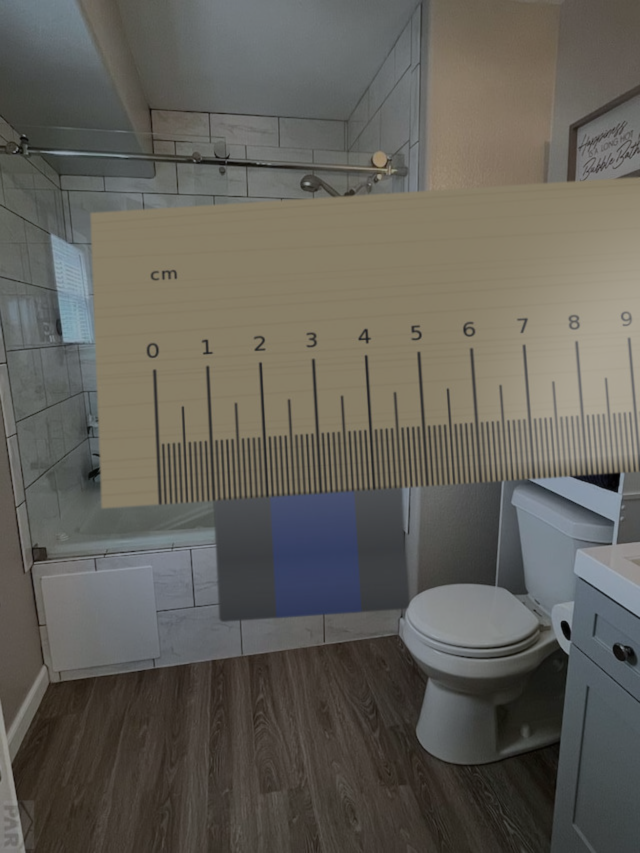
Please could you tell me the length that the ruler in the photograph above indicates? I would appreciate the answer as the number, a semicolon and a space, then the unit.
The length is 3.5; cm
